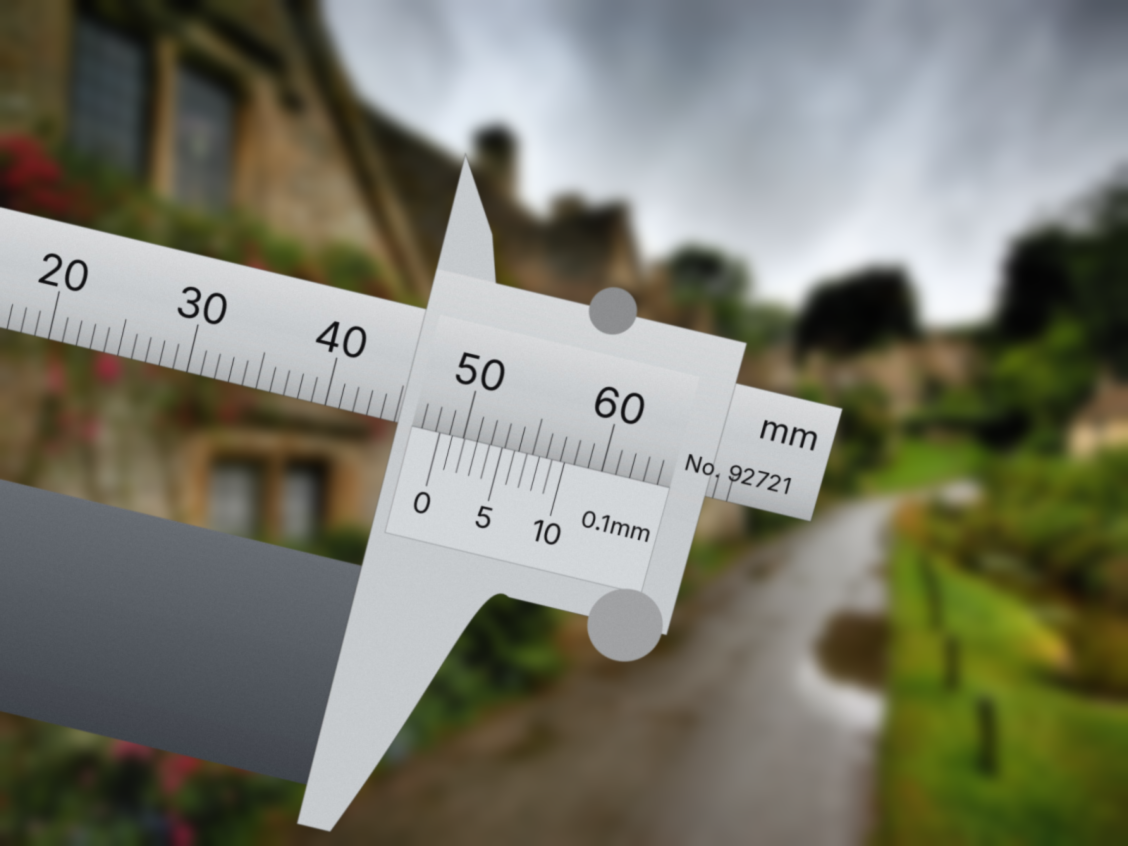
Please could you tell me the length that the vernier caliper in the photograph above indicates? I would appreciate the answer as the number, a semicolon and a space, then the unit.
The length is 48.3; mm
